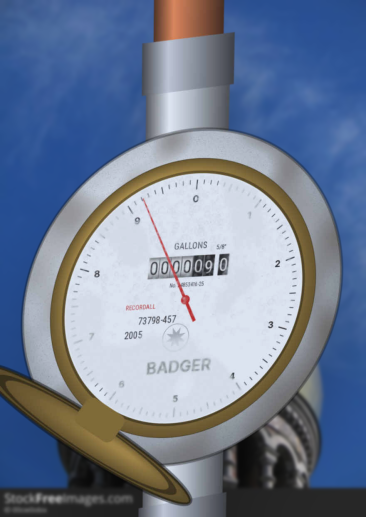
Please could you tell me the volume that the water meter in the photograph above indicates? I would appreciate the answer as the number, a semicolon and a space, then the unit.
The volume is 89.2; gal
